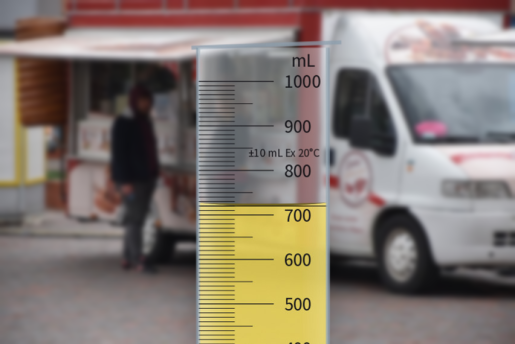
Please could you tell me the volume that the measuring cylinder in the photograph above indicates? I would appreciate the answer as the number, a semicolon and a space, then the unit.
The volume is 720; mL
